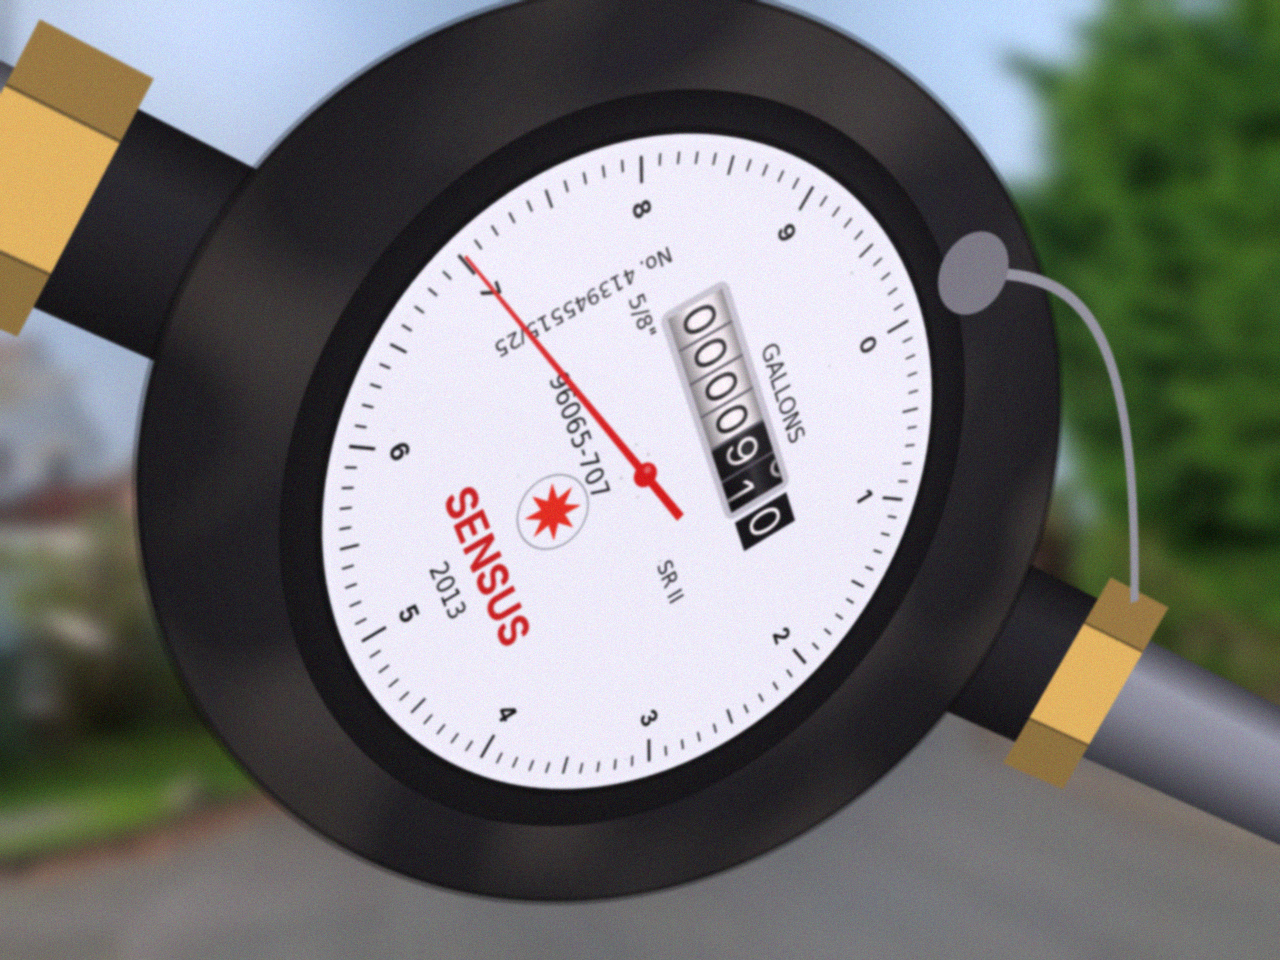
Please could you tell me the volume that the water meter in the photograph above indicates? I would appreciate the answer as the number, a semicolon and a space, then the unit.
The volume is 907.0; gal
